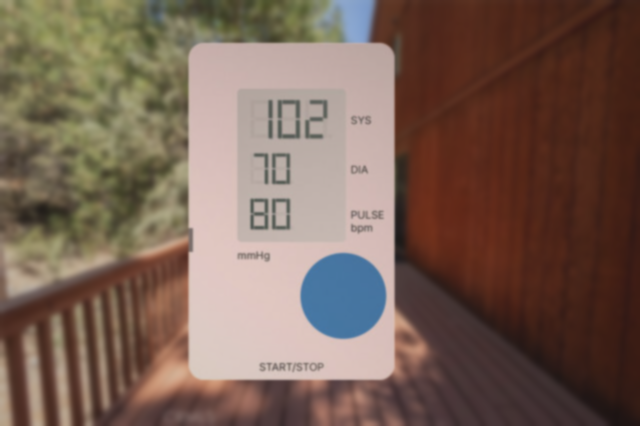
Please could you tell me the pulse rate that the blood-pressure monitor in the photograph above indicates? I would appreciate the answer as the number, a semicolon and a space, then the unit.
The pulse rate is 80; bpm
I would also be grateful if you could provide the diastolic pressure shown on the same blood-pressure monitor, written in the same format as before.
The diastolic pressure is 70; mmHg
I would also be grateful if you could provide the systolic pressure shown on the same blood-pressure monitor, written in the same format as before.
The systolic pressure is 102; mmHg
